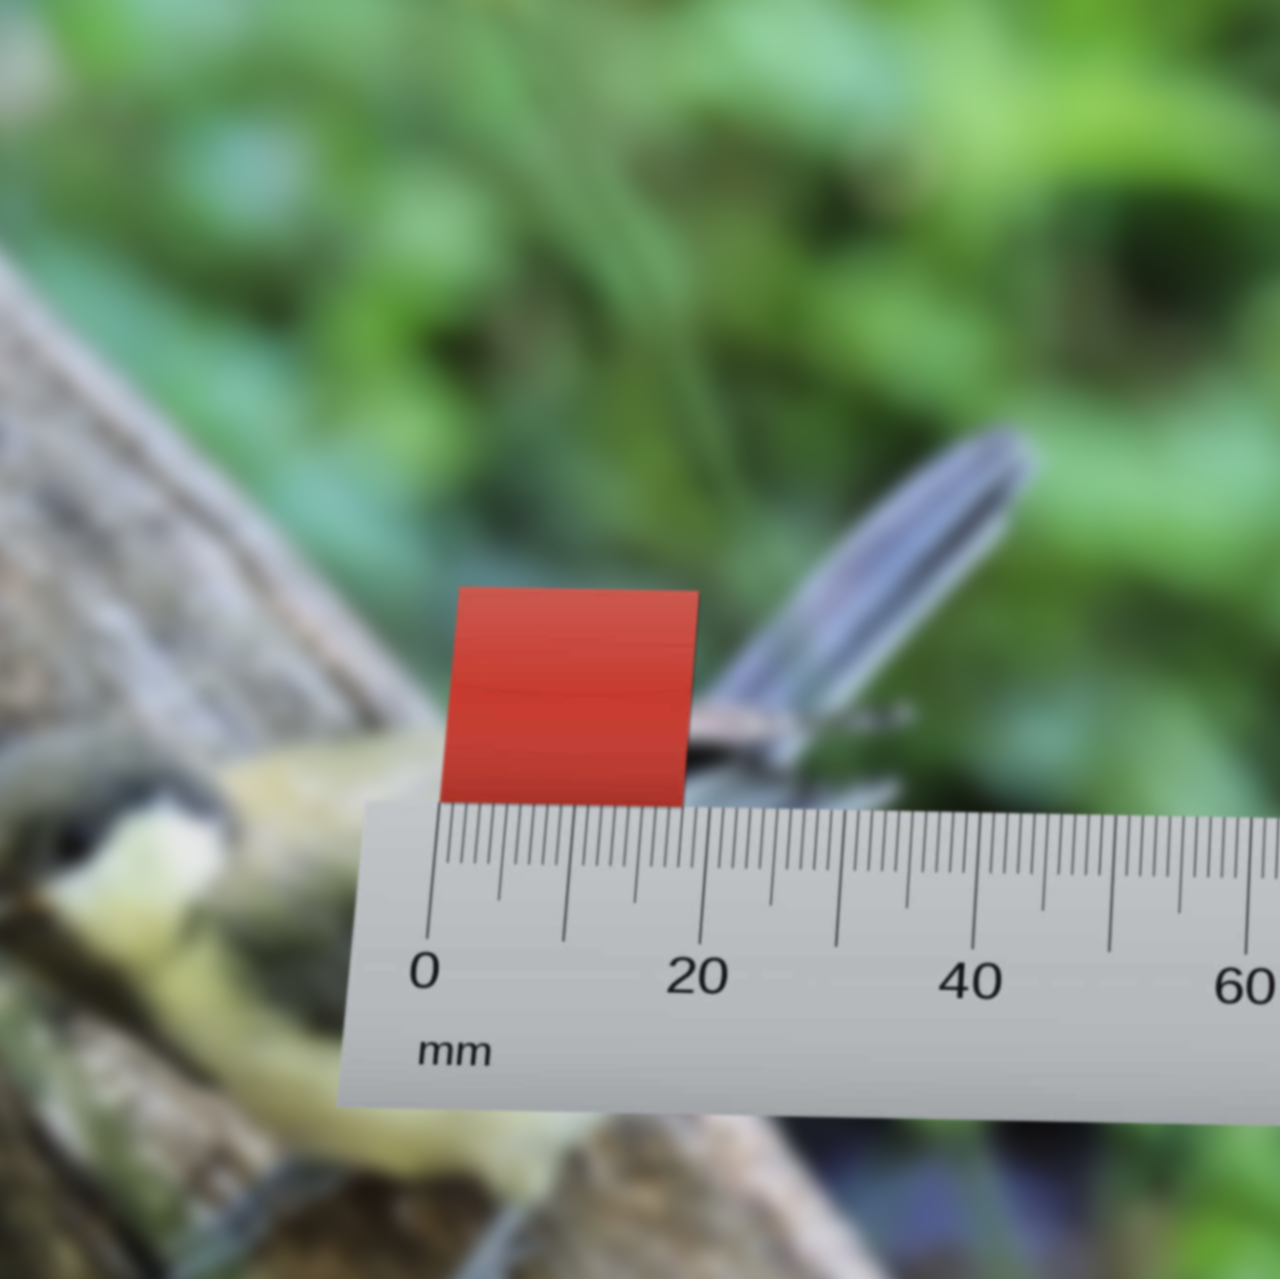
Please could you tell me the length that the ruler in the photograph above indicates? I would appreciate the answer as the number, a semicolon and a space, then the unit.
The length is 18; mm
